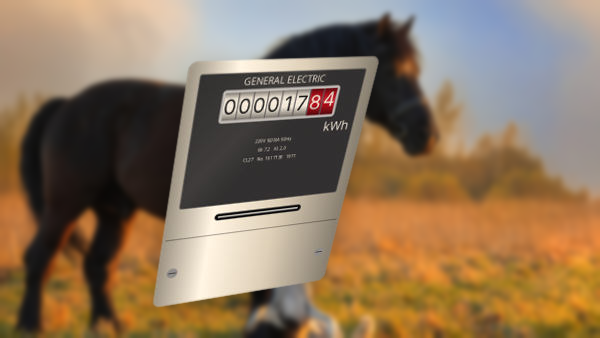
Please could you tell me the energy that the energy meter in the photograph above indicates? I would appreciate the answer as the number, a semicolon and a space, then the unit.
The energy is 17.84; kWh
